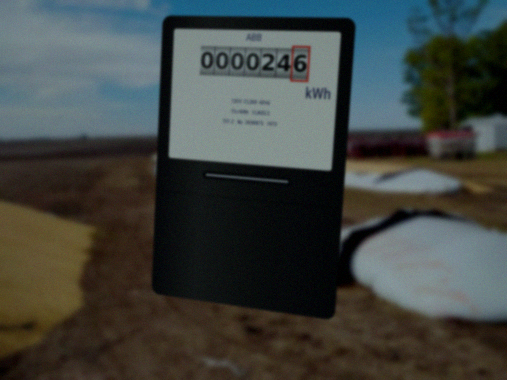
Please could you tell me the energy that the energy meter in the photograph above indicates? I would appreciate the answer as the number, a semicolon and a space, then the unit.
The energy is 24.6; kWh
